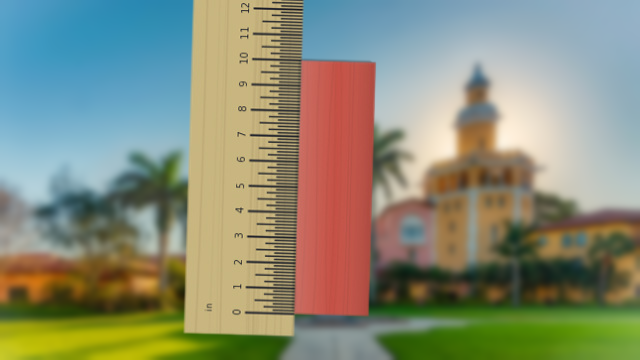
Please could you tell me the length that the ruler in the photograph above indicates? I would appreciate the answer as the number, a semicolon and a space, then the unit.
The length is 10; in
